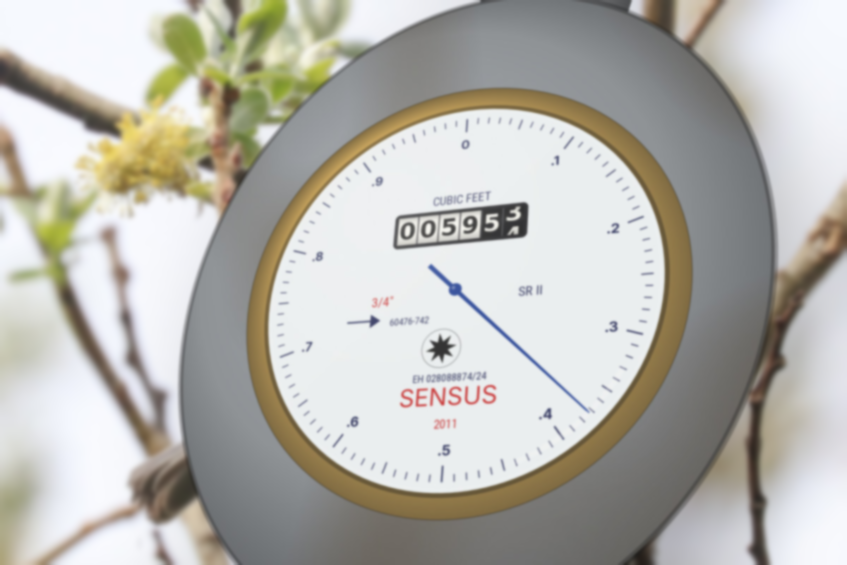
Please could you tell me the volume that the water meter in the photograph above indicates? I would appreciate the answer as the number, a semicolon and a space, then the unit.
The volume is 5953.37; ft³
